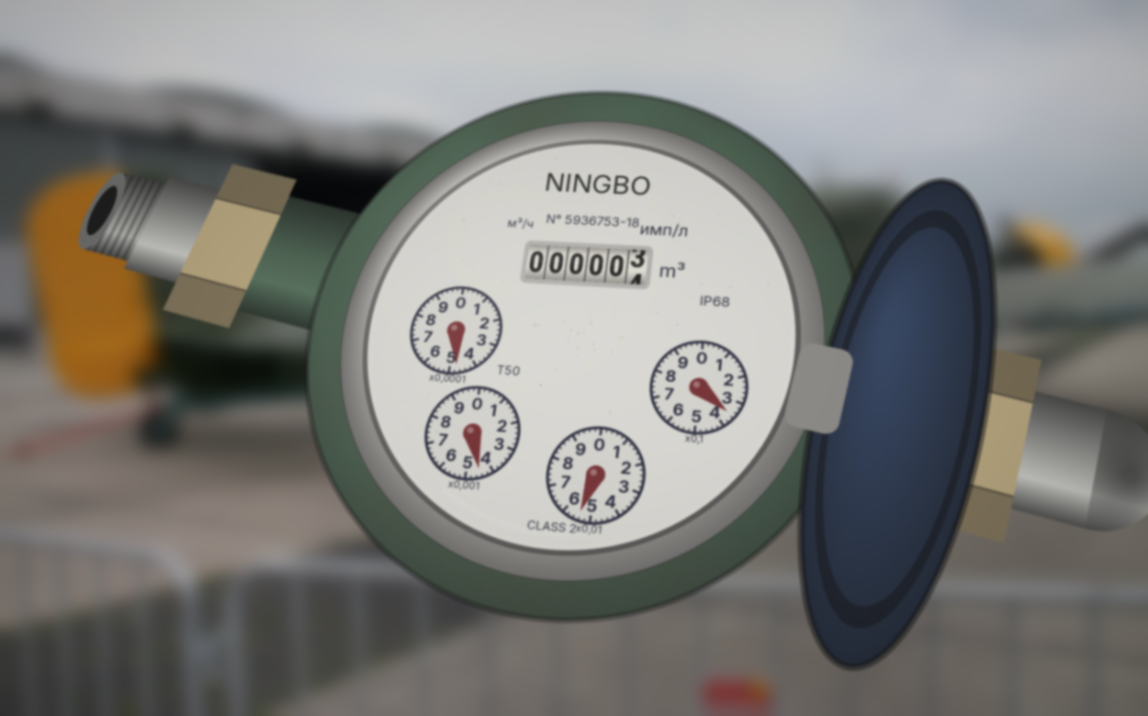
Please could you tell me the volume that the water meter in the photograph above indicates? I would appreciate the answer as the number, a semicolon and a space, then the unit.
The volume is 3.3544; m³
